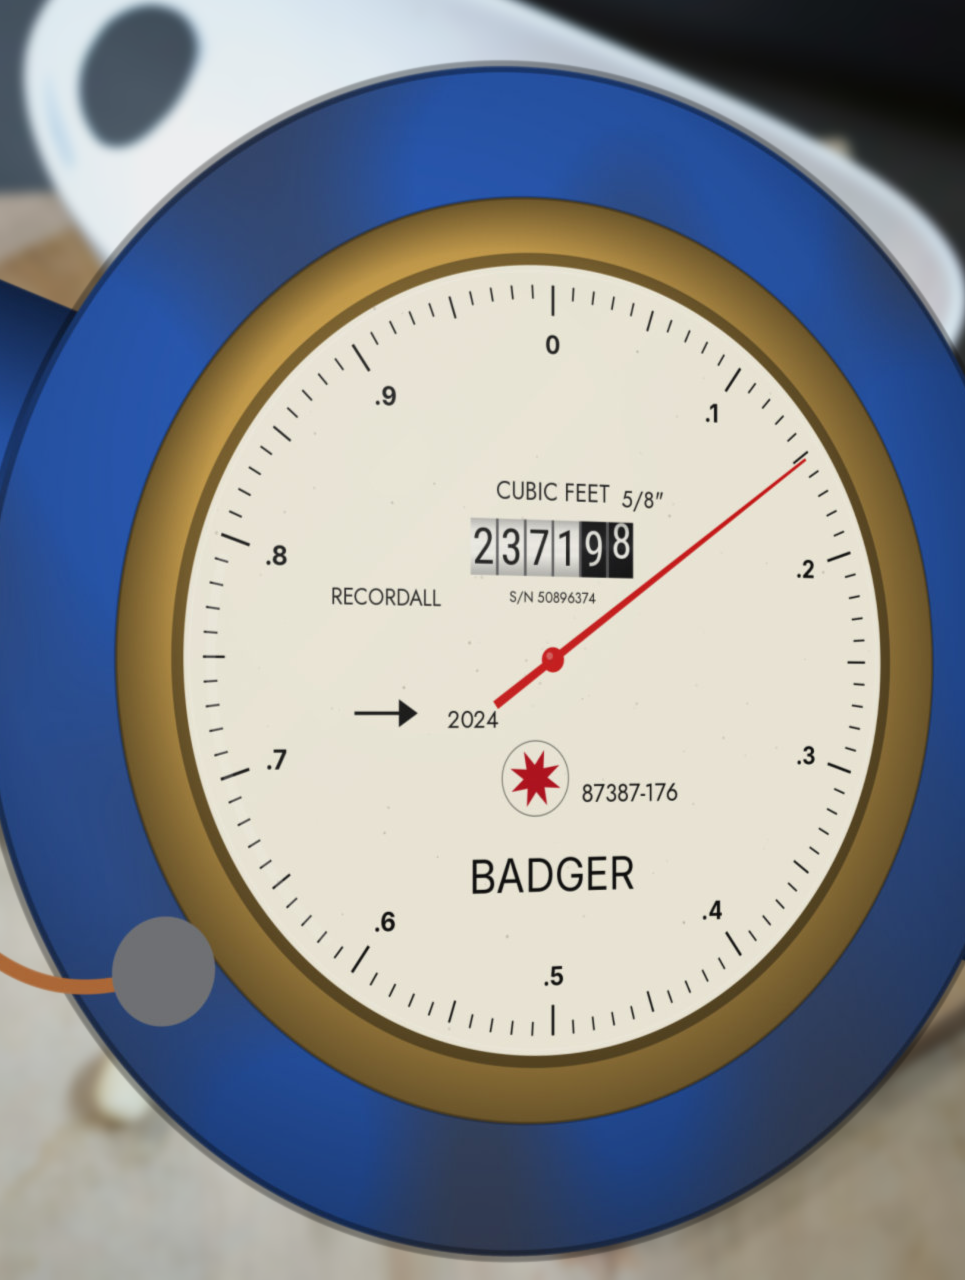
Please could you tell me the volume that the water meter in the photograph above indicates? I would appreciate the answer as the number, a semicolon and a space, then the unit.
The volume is 237198.15; ft³
